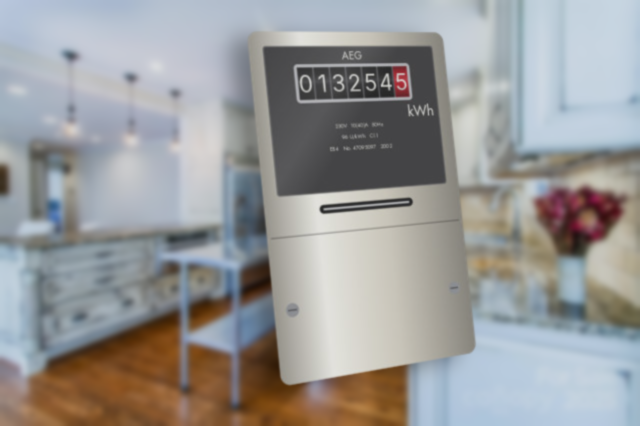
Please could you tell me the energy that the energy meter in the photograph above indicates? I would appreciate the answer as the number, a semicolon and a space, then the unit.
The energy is 13254.5; kWh
